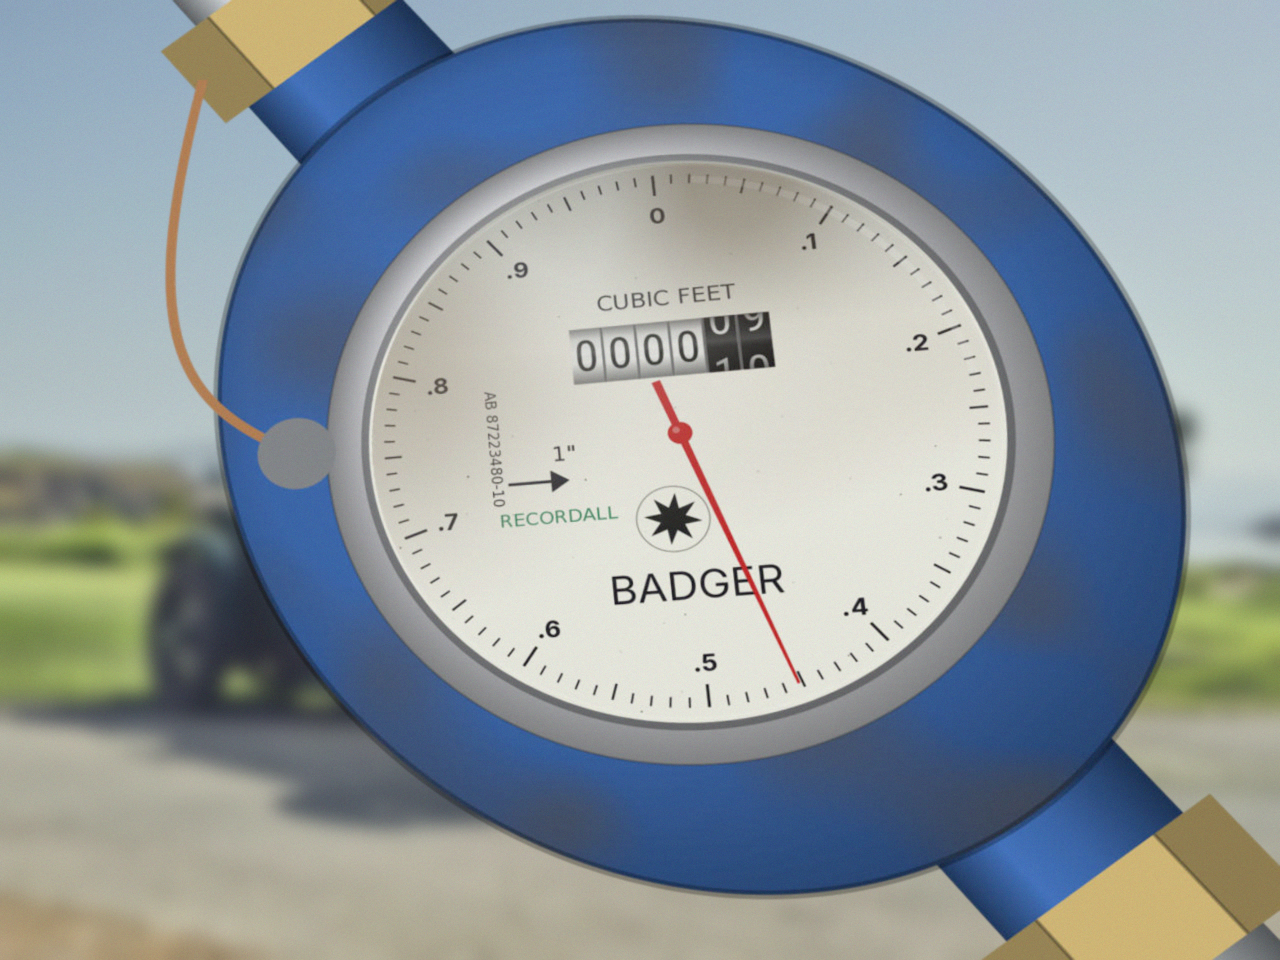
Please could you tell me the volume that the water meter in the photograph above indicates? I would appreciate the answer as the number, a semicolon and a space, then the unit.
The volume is 9.45; ft³
